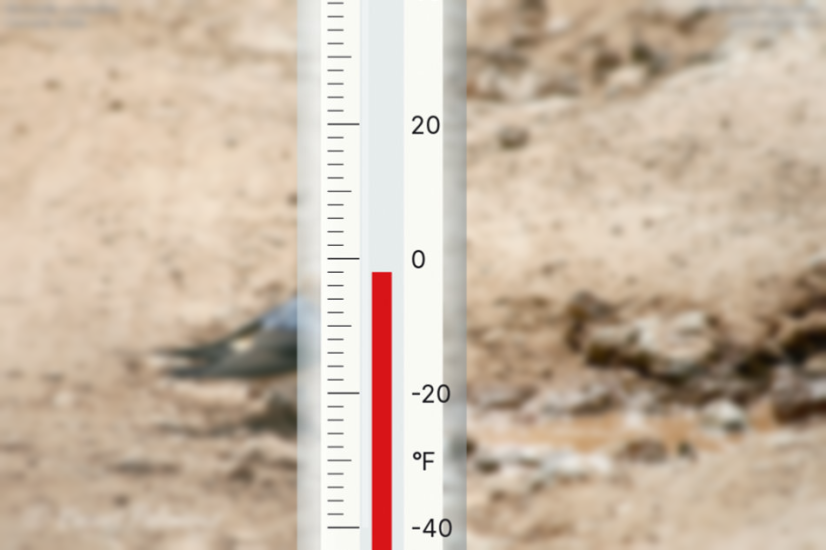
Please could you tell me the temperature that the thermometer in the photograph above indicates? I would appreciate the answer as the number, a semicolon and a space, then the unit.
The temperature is -2; °F
